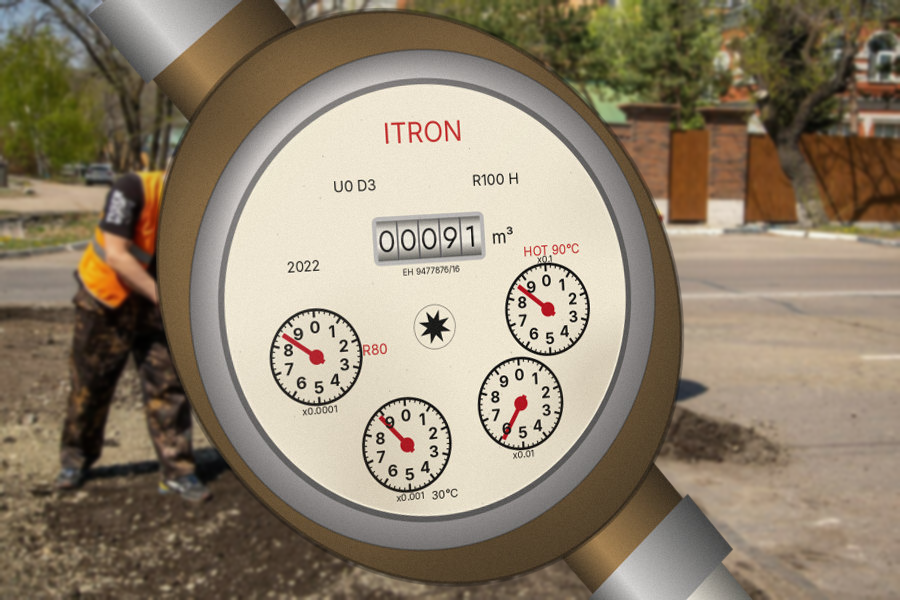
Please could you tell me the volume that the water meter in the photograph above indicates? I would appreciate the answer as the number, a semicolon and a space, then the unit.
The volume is 91.8588; m³
